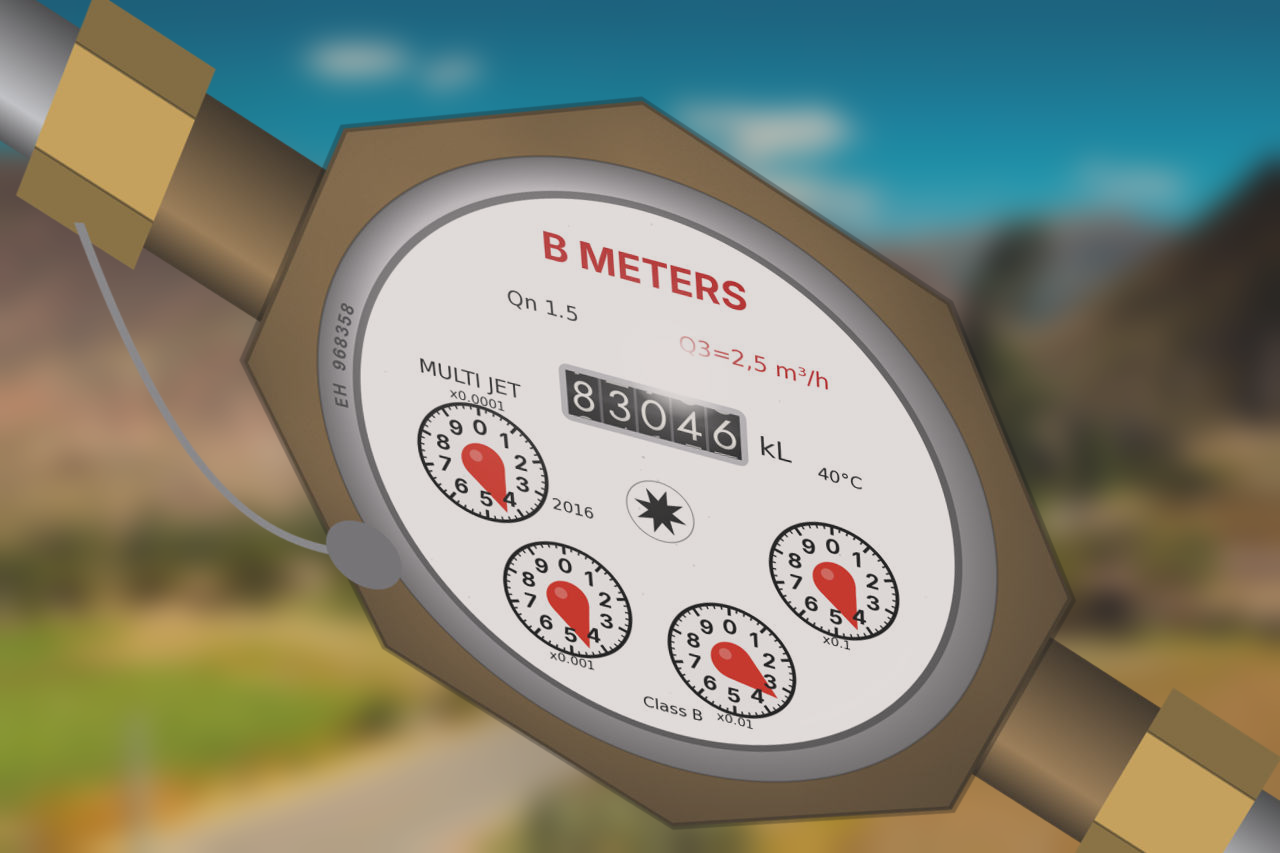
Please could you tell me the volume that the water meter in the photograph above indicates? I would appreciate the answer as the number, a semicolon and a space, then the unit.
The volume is 83046.4344; kL
